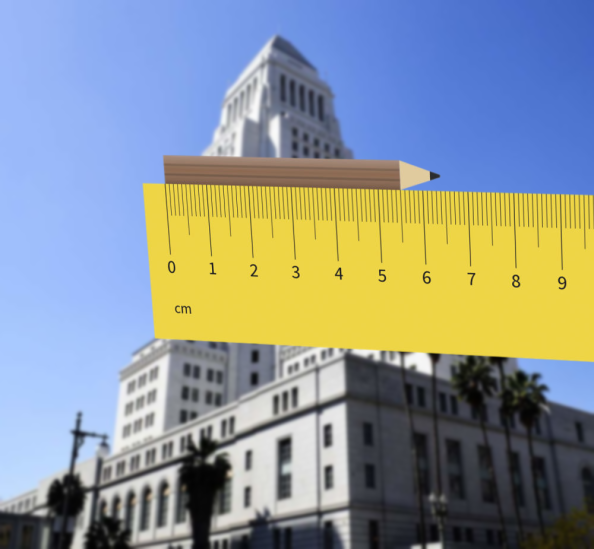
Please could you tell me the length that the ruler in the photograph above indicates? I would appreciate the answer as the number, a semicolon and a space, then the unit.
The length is 6.4; cm
